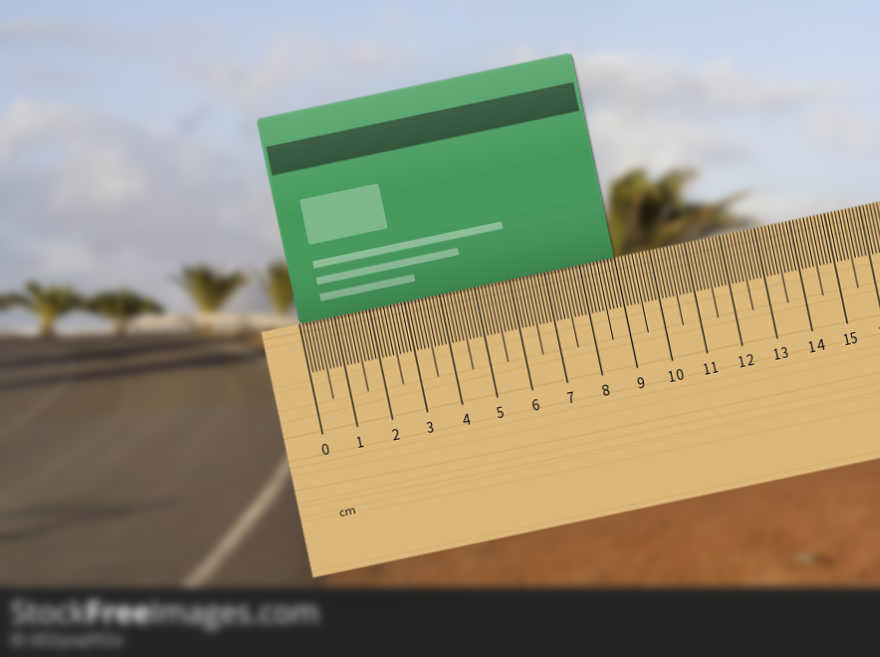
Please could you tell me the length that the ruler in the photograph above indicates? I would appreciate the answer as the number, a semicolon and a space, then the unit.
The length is 9; cm
